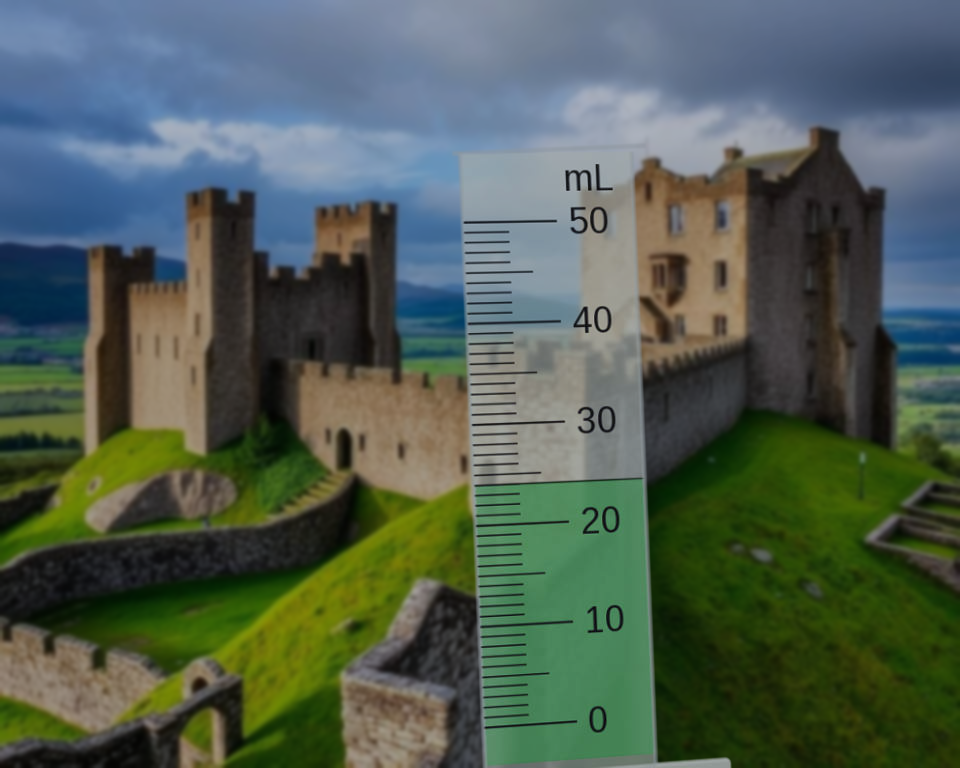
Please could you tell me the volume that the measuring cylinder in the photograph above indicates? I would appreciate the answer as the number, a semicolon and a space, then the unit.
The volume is 24; mL
